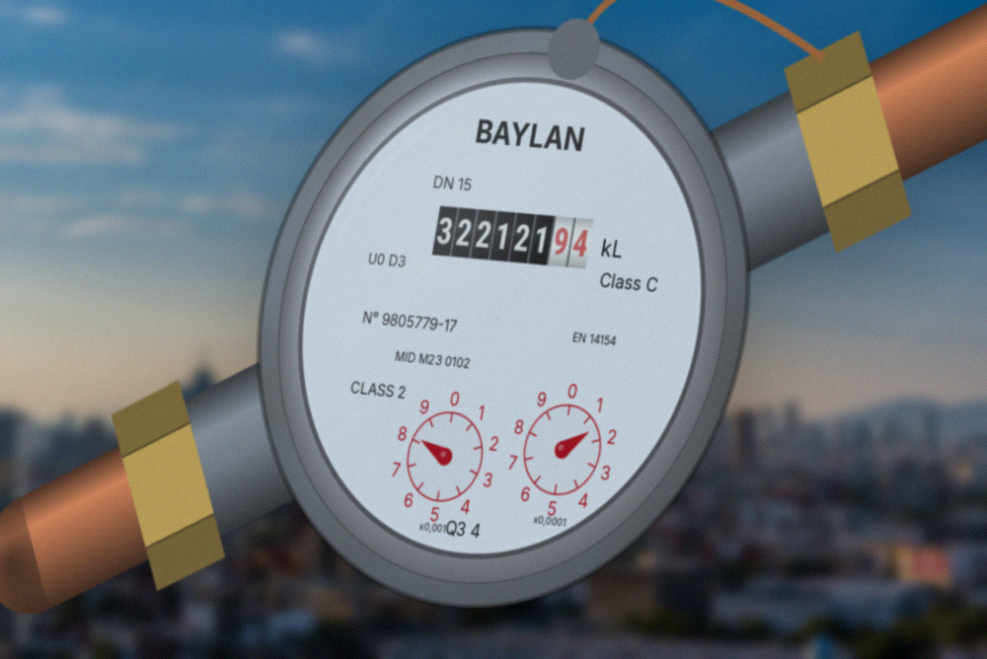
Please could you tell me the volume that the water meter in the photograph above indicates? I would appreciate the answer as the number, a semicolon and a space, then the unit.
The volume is 322121.9481; kL
